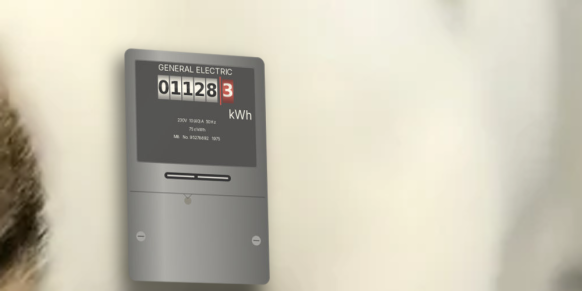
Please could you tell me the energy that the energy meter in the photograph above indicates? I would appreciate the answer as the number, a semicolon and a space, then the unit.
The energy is 1128.3; kWh
